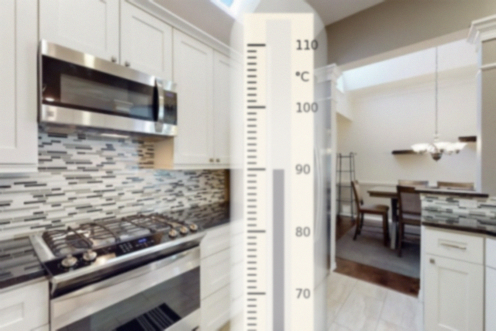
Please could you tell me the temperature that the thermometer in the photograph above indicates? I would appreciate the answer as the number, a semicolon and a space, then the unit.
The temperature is 90; °C
